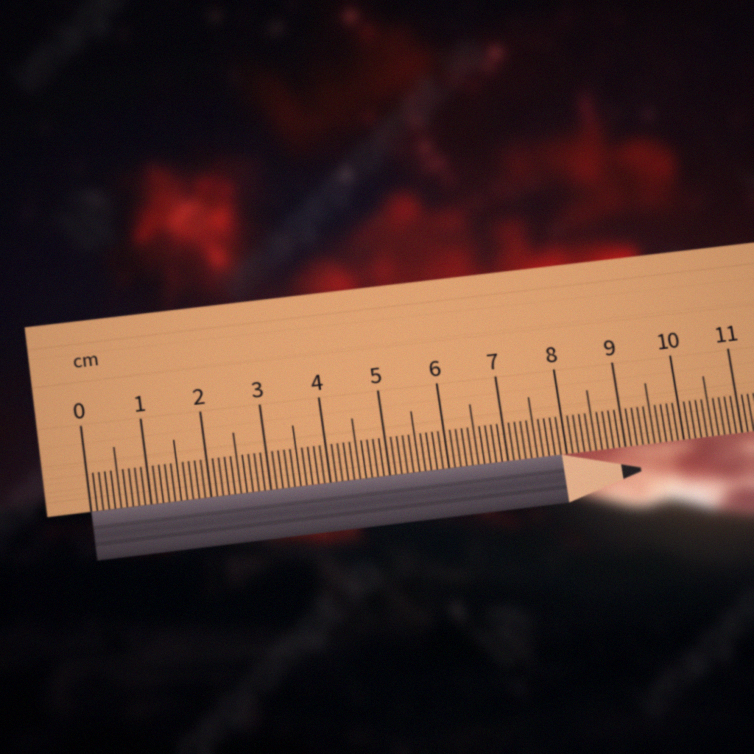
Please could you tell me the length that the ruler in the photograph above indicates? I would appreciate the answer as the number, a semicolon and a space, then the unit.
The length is 9.2; cm
